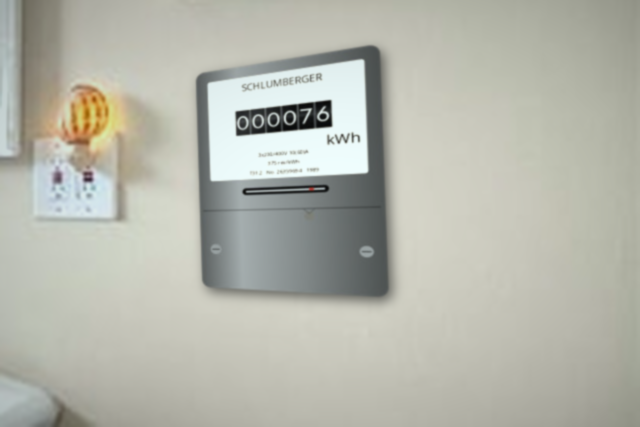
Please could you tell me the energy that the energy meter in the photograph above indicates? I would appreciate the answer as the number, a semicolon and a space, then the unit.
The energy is 76; kWh
